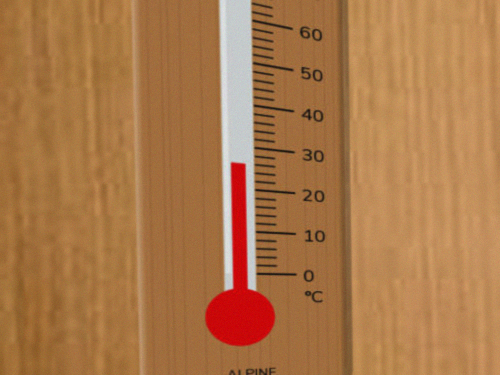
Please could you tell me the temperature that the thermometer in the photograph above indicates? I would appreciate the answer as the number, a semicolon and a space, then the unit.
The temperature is 26; °C
